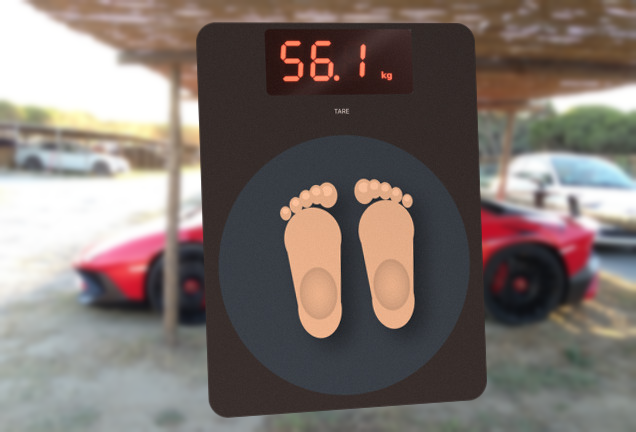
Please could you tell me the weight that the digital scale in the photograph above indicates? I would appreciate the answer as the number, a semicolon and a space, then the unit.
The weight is 56.1; kg
